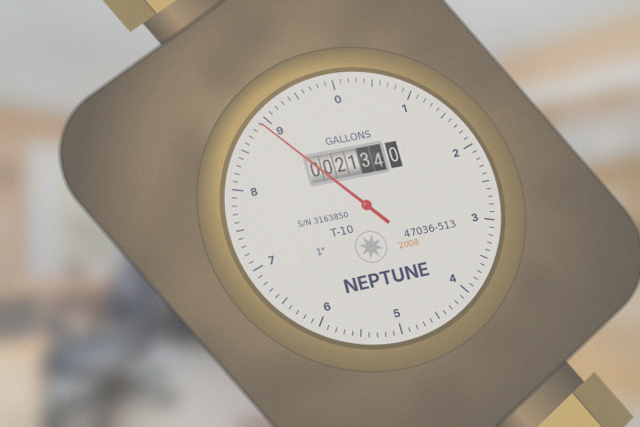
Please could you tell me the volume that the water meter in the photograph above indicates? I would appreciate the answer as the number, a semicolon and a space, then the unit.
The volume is 21338.9; gal
